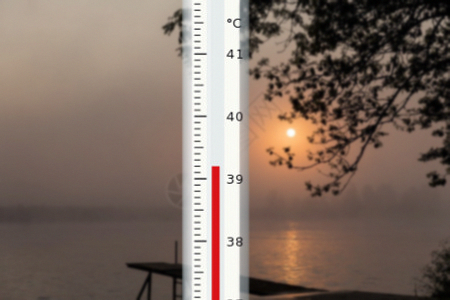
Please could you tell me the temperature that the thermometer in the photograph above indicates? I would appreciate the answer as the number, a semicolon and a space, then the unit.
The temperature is 39.2; °C
